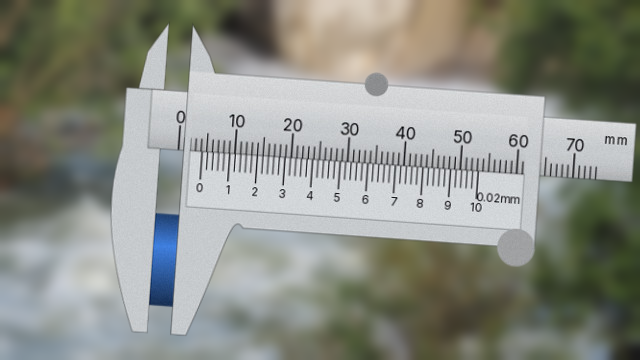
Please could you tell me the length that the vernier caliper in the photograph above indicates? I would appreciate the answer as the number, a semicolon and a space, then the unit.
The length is 4.2; mm
